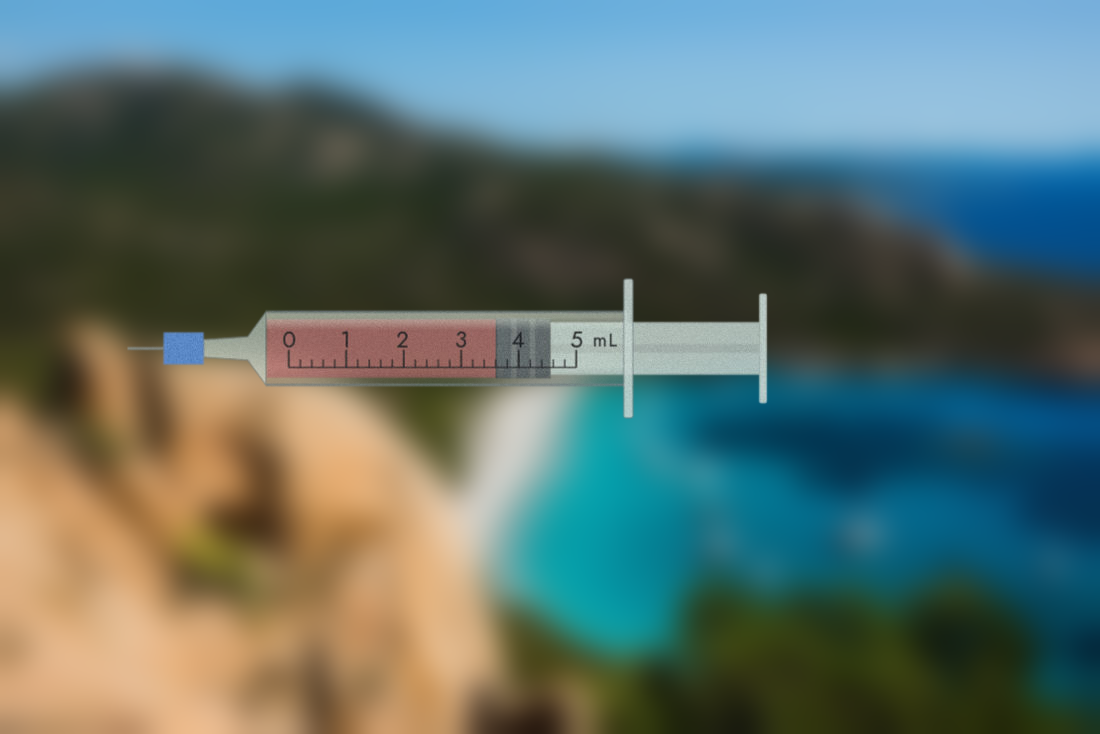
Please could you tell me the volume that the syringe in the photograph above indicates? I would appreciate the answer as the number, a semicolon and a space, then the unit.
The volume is 3.6; mL
